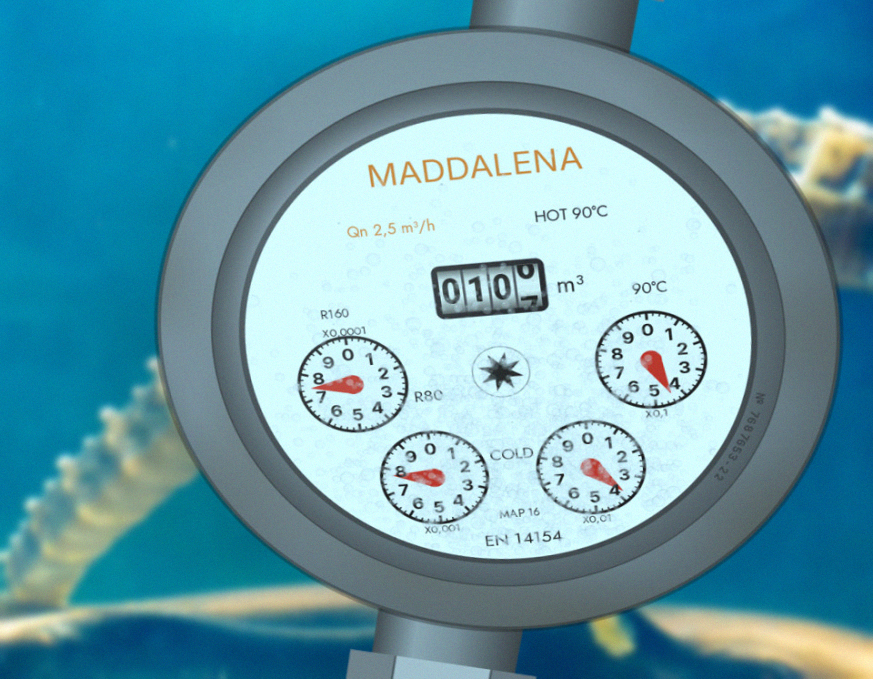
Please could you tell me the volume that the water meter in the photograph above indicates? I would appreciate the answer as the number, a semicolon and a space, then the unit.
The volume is 106.4377; m³
